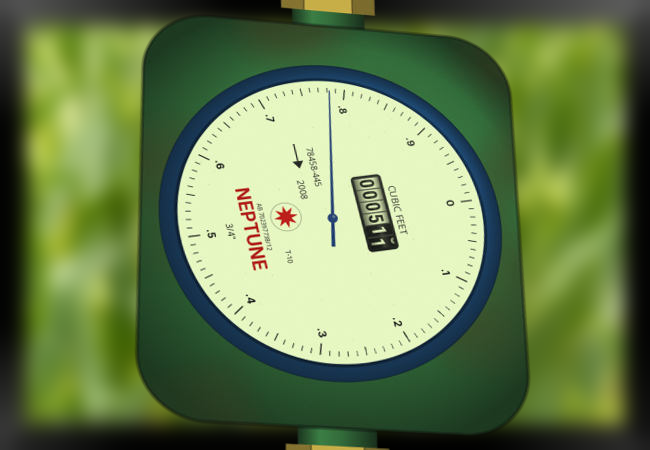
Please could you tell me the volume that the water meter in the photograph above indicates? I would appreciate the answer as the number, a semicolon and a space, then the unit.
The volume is 510.78; ft³
